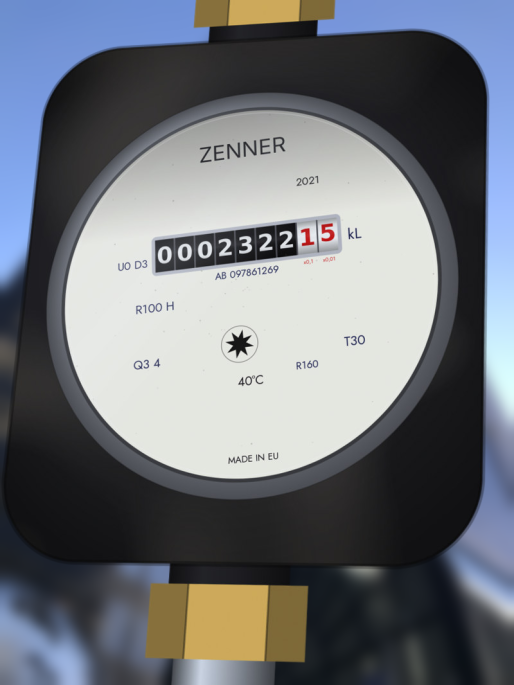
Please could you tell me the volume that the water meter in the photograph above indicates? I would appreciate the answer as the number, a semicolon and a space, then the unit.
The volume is 2322.15; kL
